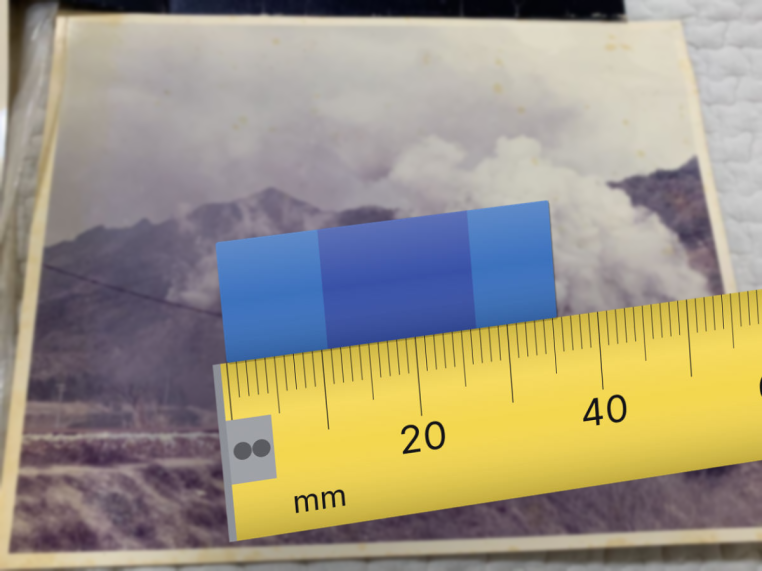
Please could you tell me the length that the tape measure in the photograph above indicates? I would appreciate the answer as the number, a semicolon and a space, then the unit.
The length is 35.5; mm
